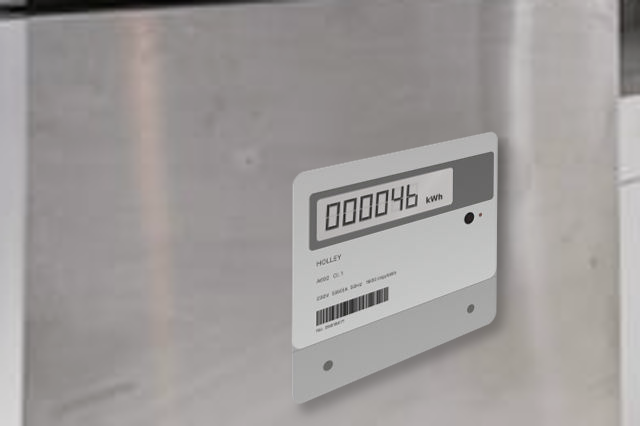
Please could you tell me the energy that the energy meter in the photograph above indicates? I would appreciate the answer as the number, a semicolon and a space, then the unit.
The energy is 46; kWh
